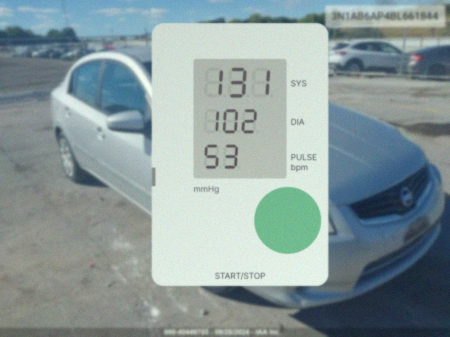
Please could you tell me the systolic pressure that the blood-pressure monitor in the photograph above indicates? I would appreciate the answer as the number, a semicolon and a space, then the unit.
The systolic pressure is 131; mmHg
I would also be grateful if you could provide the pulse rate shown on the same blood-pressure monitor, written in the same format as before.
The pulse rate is 53; bpm
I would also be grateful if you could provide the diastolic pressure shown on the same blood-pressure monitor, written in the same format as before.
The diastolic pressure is 102; mmHg
